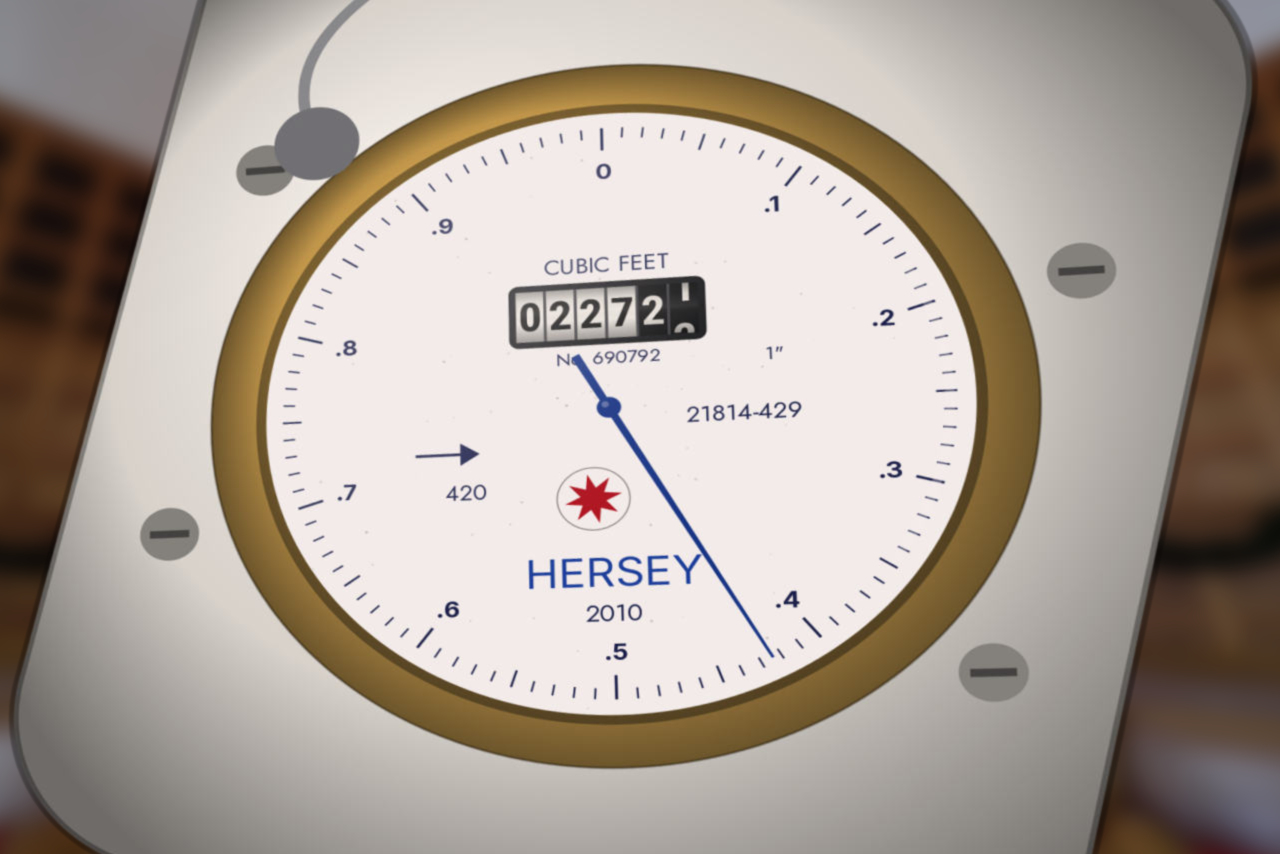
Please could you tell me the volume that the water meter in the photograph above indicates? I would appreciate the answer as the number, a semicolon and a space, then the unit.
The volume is 22721.42; ft³
